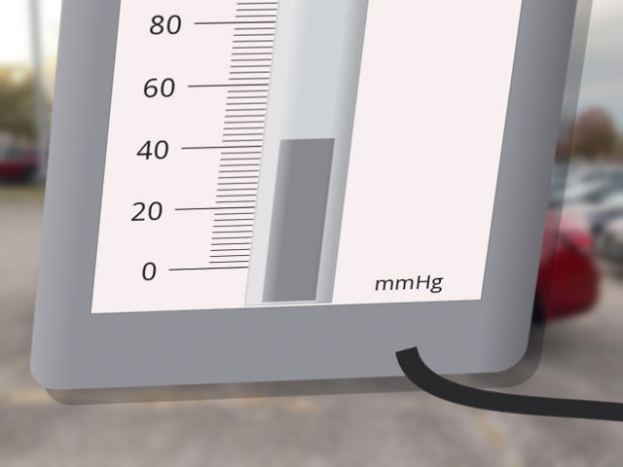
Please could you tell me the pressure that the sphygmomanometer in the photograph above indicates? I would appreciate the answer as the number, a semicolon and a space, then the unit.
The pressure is 42; mmHg
